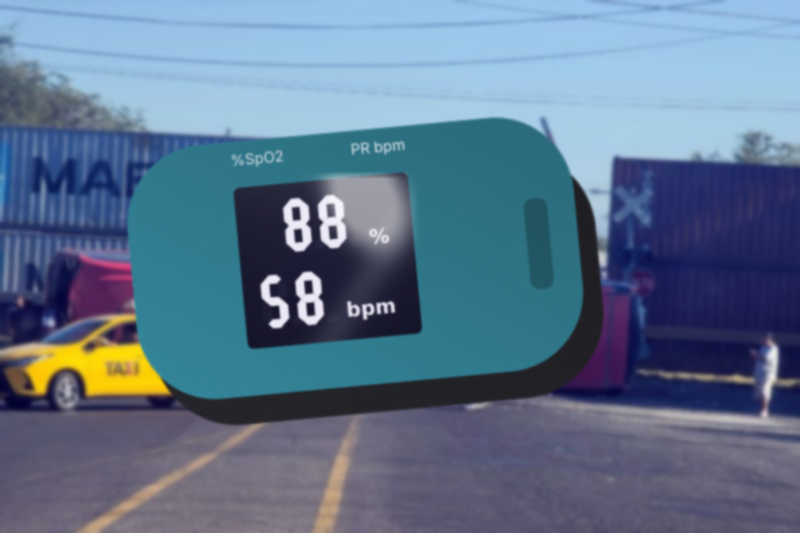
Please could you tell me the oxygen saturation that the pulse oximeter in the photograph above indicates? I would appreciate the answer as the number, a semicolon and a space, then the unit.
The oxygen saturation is 88; %
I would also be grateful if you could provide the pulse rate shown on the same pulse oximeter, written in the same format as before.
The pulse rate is 58; bpm
